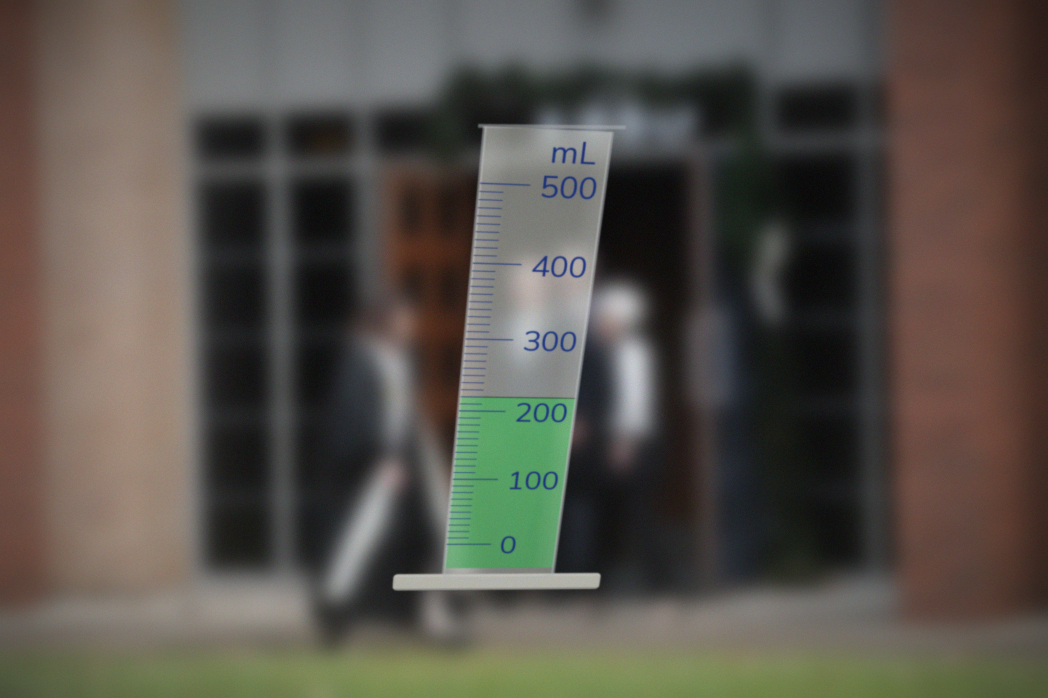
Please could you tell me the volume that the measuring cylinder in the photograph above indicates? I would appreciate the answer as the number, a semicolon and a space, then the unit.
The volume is 220; mL
